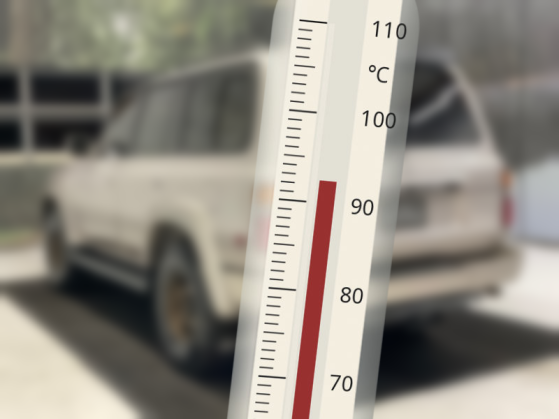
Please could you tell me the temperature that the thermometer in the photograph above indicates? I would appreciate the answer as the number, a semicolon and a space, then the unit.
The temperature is 92.5; °C
